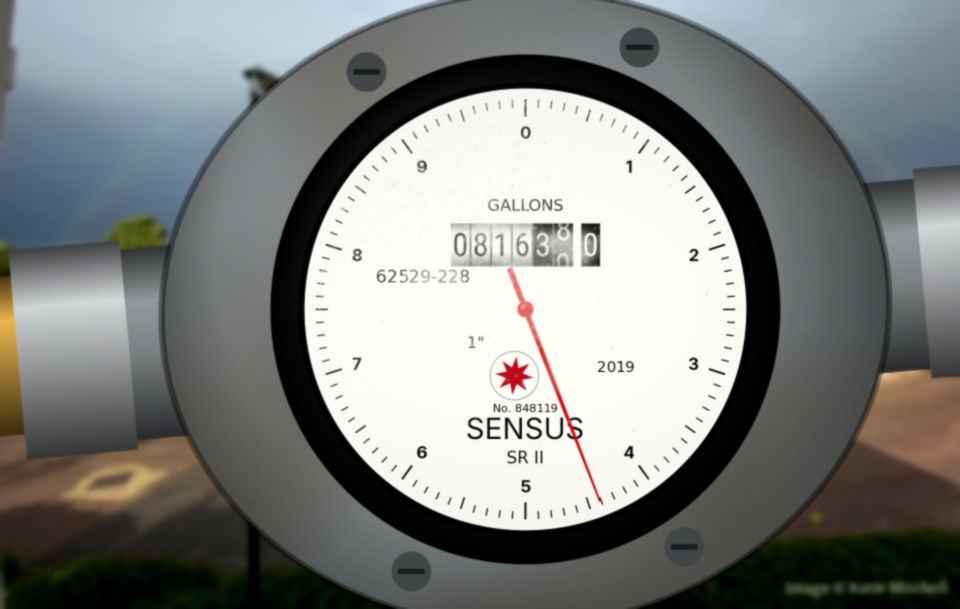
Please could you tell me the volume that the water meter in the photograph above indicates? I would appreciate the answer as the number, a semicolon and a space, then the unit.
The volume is 816384.4; gal
